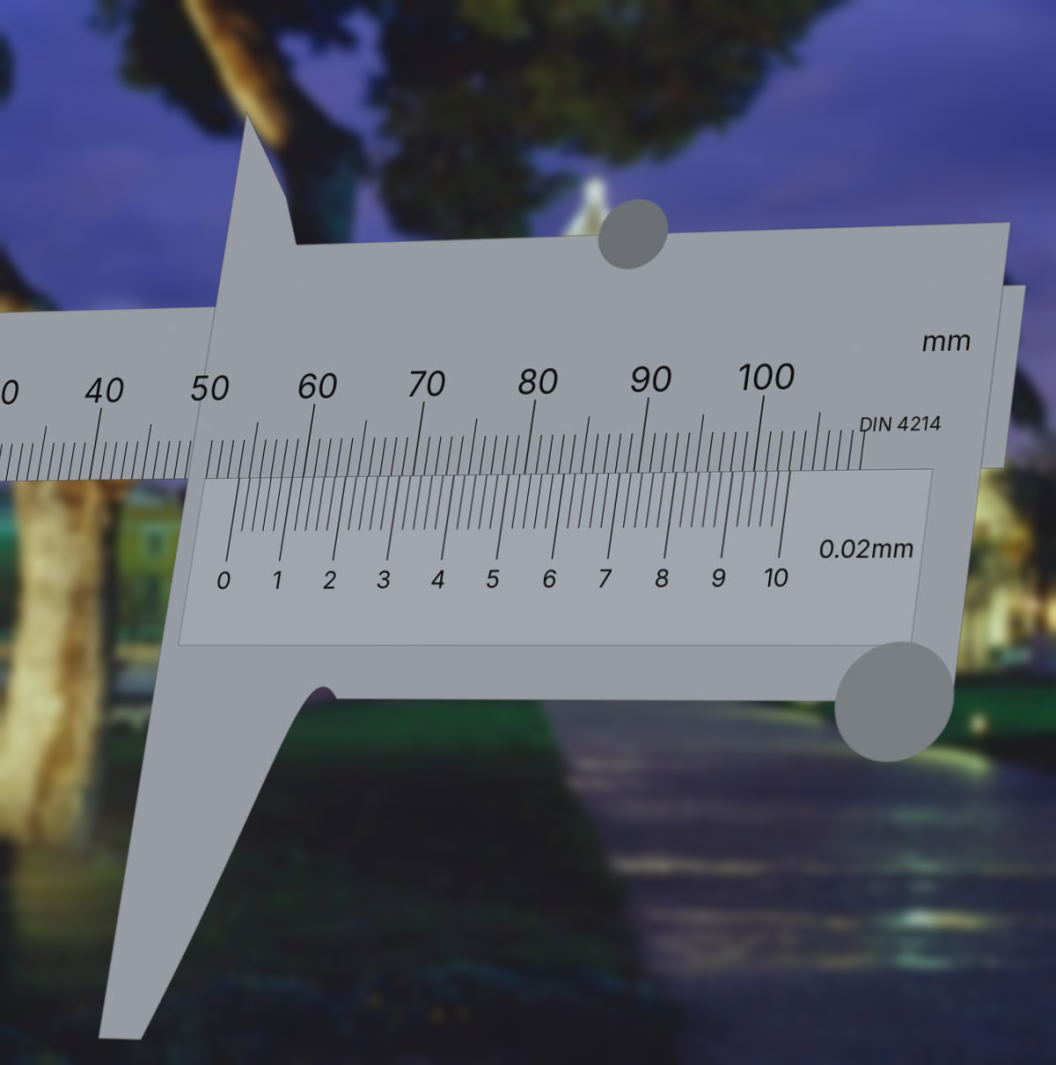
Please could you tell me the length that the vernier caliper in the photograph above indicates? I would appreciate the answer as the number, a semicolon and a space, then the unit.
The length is 54.1; mm
